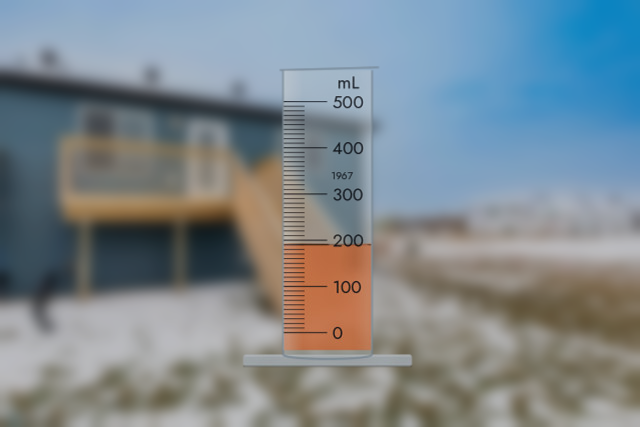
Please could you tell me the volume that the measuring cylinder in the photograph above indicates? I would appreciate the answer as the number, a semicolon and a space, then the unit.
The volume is 190; mL
